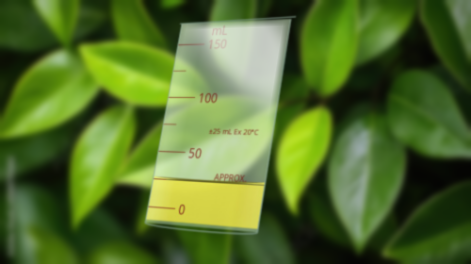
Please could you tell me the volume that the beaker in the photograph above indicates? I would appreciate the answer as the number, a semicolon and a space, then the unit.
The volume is 25; mL
